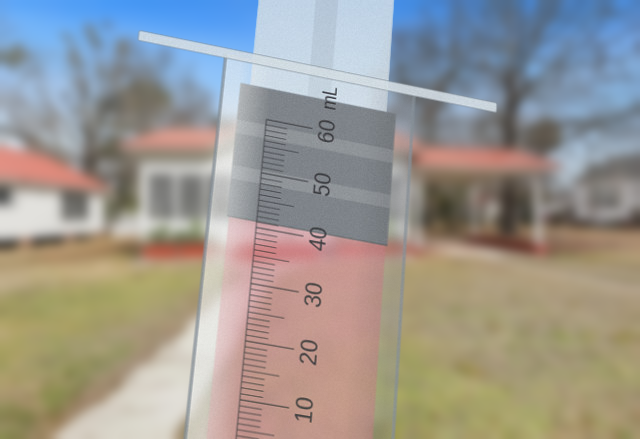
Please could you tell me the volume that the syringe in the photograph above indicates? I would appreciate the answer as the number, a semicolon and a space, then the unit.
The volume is 41; mL
